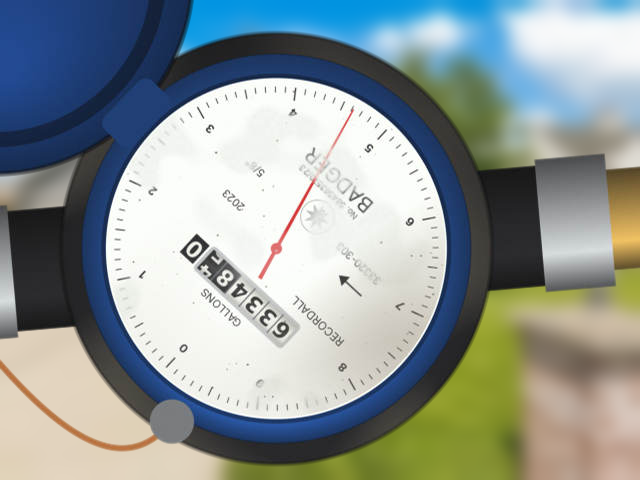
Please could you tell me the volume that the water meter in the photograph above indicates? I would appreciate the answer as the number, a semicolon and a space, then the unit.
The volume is 6334844.6; gal
